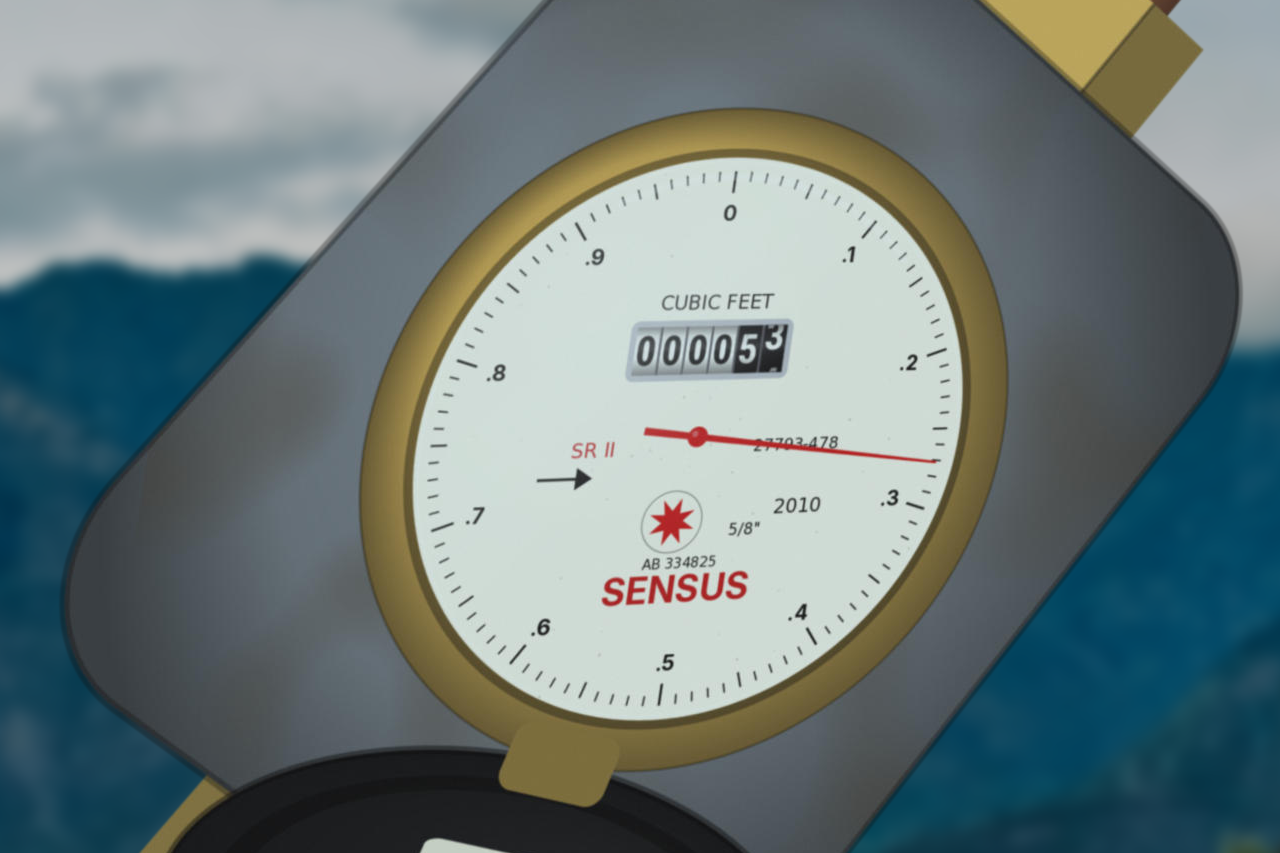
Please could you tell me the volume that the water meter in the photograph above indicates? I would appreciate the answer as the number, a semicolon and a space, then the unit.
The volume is 53.27; ft³
